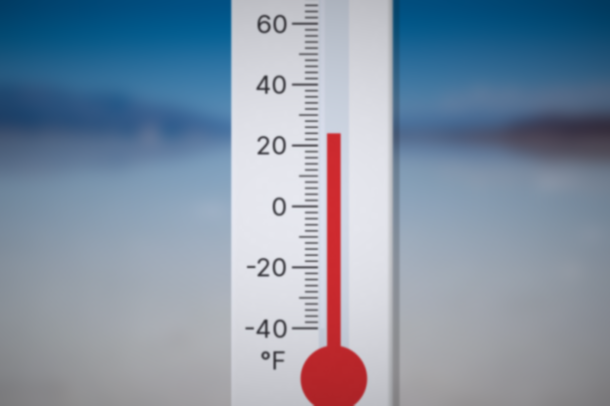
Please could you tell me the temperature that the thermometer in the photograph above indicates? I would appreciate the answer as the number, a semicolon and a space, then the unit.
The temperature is 24; °F
